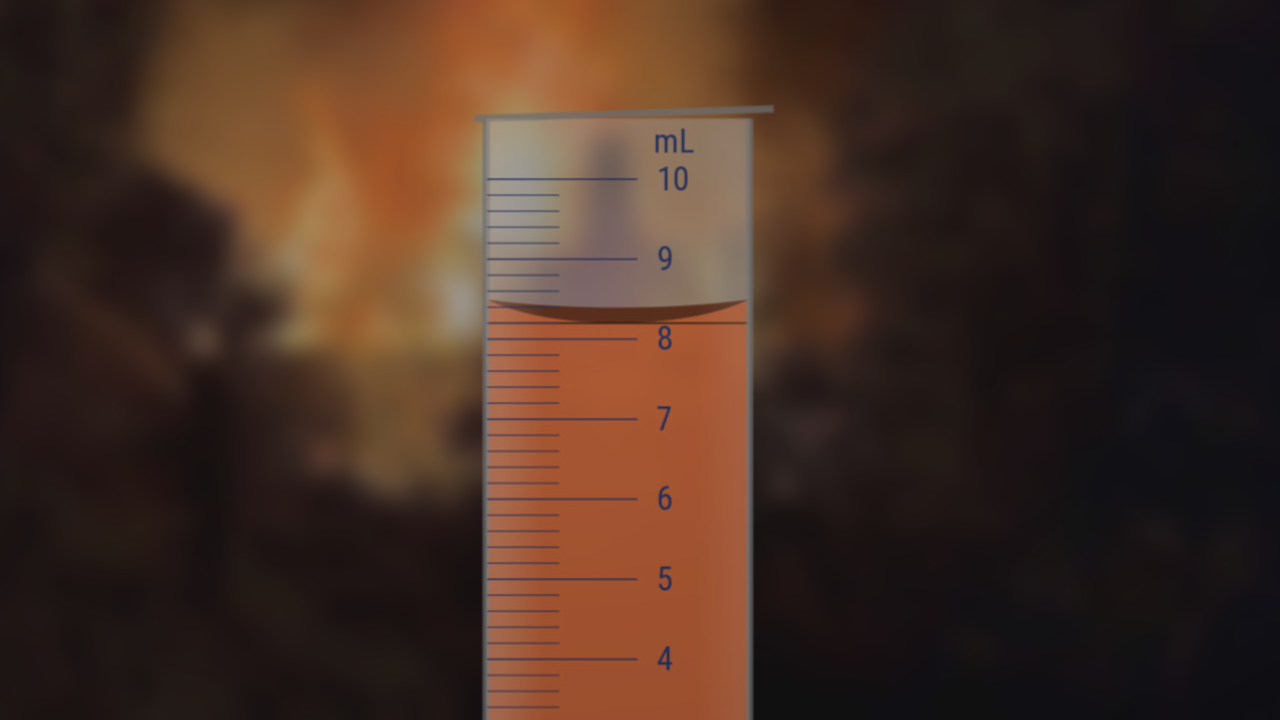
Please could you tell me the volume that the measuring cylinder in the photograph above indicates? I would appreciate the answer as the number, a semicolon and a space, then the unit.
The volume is 8.2; mL
